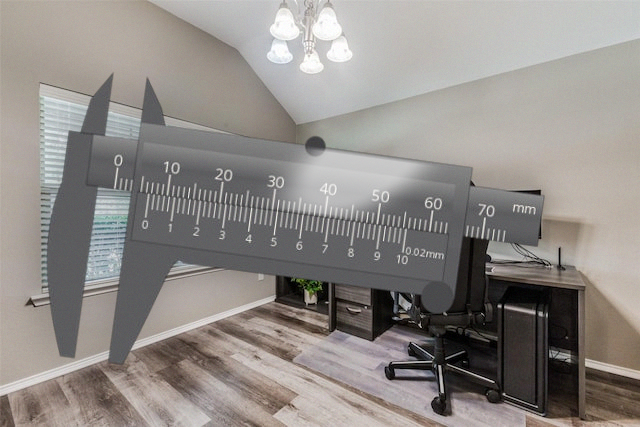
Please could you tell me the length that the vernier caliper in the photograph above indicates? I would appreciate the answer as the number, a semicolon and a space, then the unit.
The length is 6.5; mm
